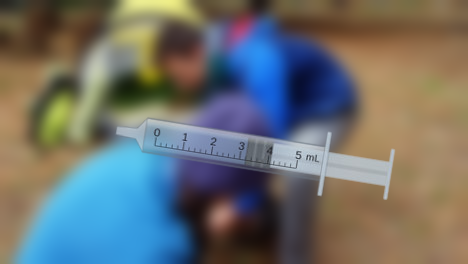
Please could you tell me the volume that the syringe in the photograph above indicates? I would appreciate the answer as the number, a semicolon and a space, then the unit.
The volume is 3.2; mL
